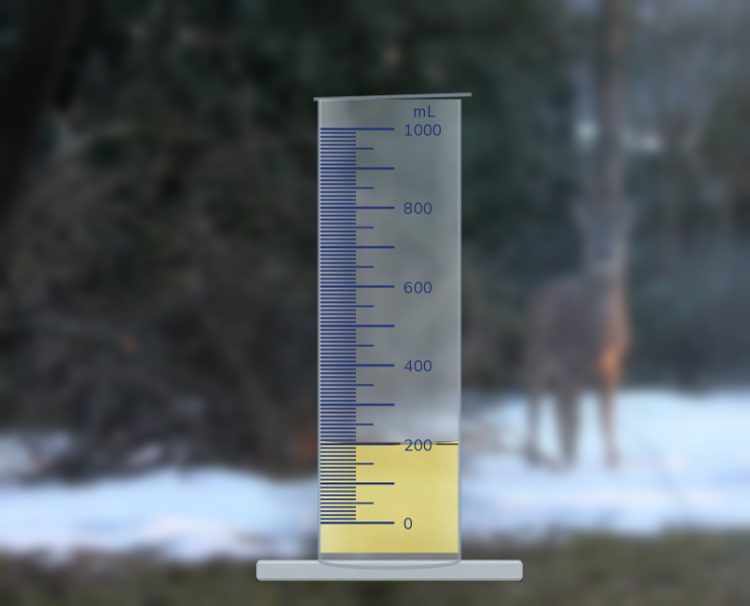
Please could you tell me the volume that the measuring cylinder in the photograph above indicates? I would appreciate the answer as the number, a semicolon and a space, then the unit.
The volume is 200; mL
